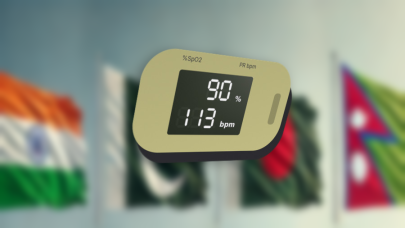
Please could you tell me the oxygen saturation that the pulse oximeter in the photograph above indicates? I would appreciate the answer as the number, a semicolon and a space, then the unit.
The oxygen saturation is 90; %
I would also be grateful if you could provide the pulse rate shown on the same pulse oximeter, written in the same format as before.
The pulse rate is 113; bpm
